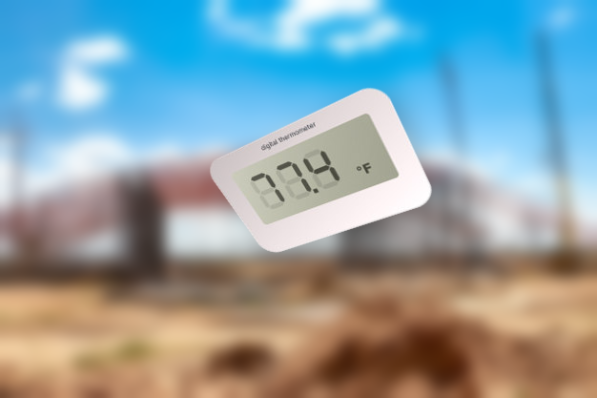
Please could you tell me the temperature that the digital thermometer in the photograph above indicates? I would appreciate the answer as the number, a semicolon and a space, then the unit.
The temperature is 77.4; °F
